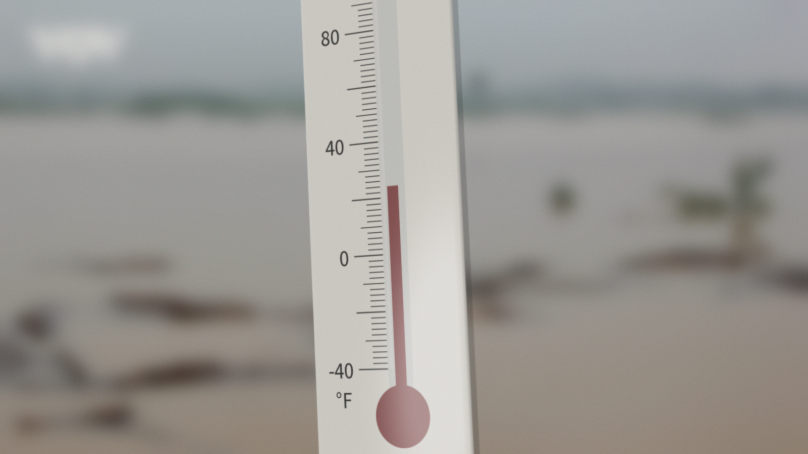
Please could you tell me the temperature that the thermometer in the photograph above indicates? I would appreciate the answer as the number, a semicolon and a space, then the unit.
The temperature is 24; °F
